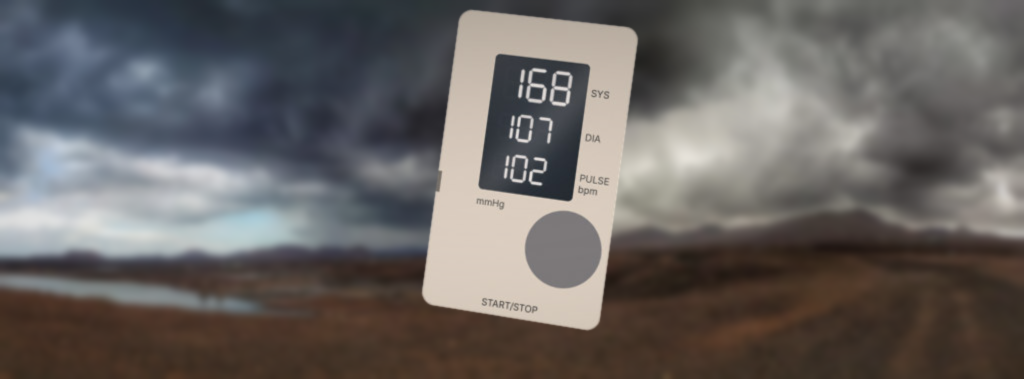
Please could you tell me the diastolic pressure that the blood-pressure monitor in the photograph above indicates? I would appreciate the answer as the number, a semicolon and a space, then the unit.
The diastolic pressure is 107; mmHg
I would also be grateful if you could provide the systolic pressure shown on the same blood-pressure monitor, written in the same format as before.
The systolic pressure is 168; mmHg
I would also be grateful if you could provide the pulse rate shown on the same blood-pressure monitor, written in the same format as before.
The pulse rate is 102; bpm
